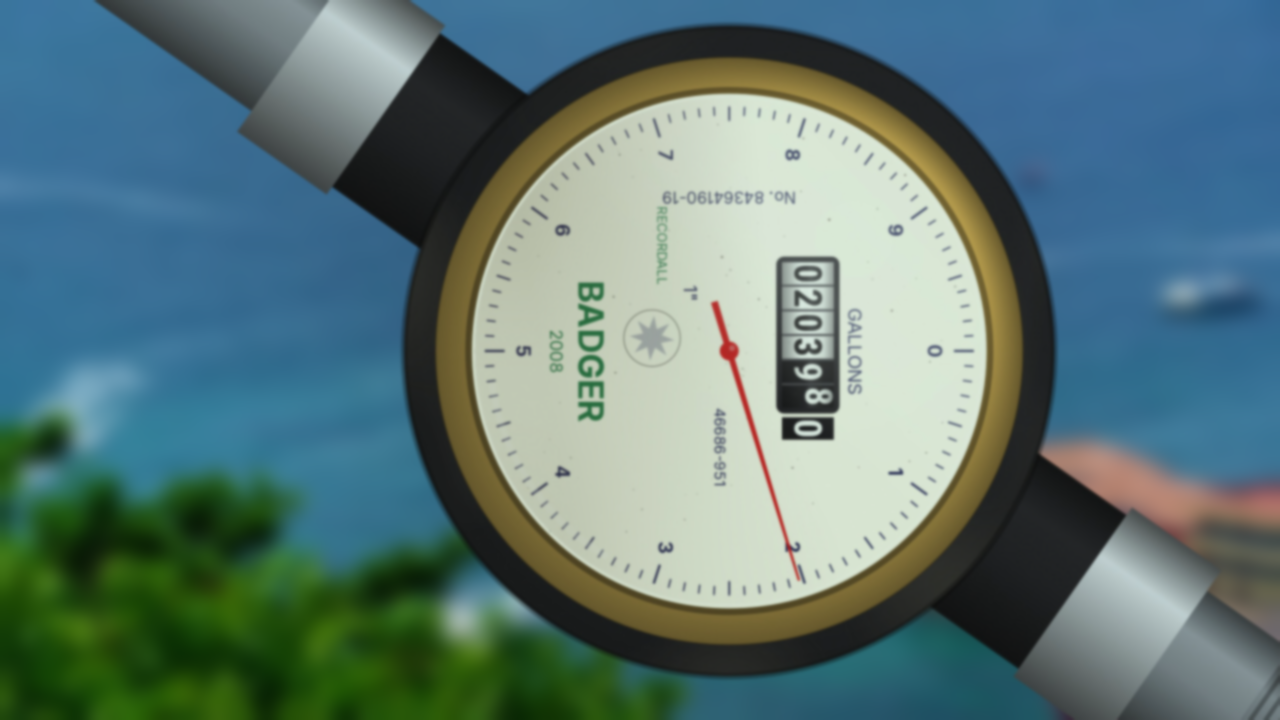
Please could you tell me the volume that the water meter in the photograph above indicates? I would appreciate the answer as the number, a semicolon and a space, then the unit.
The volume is 203982.0; gal
